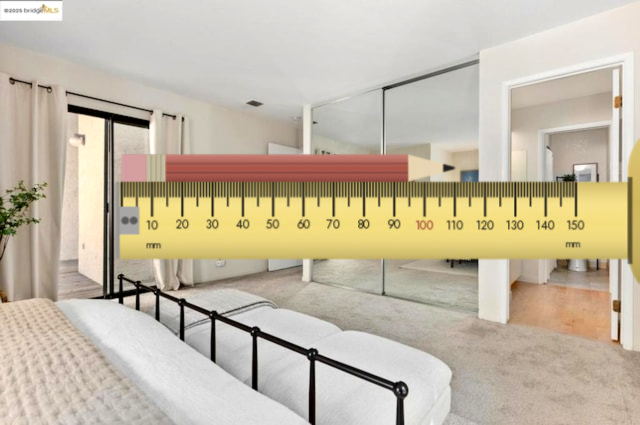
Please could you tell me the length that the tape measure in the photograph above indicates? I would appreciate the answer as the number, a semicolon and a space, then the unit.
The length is 110; mm
